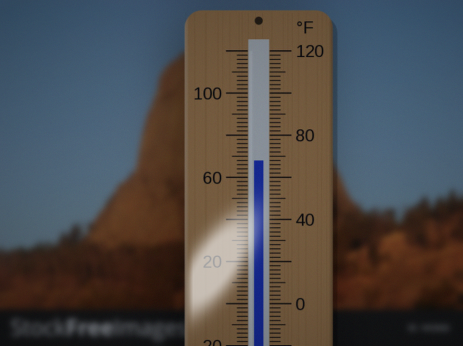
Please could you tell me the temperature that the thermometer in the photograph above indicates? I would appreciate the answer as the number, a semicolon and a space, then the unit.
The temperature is 68; °F
